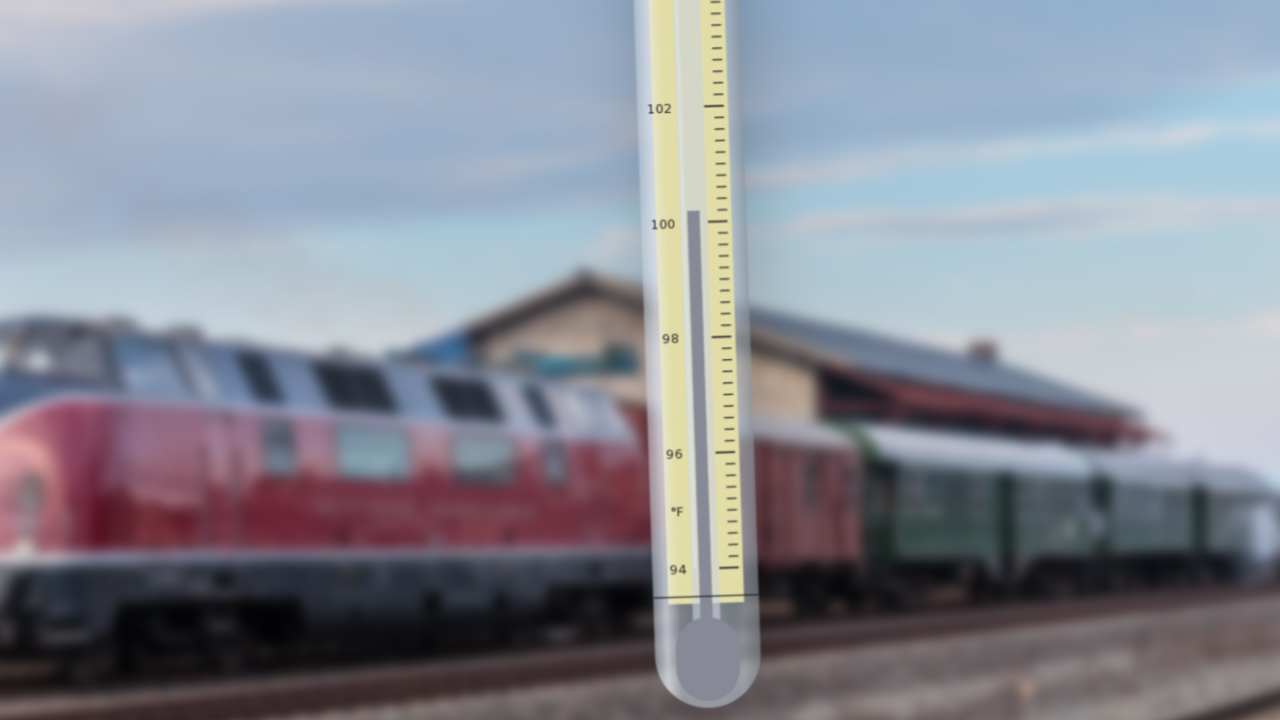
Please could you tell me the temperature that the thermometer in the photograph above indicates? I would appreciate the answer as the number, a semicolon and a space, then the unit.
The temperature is 100.2; °F
